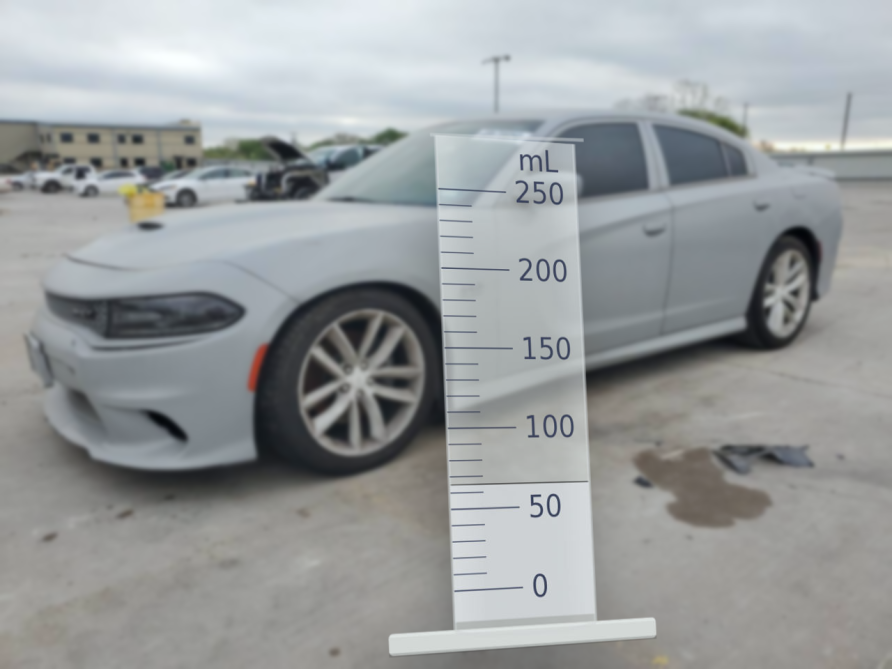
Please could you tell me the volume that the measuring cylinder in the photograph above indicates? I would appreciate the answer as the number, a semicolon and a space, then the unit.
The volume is 65; mL
